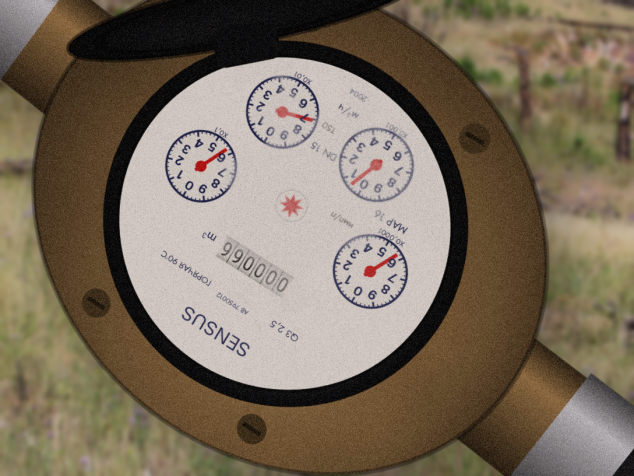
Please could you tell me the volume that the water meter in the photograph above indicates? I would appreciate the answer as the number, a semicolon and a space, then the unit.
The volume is 66.5705; m³
